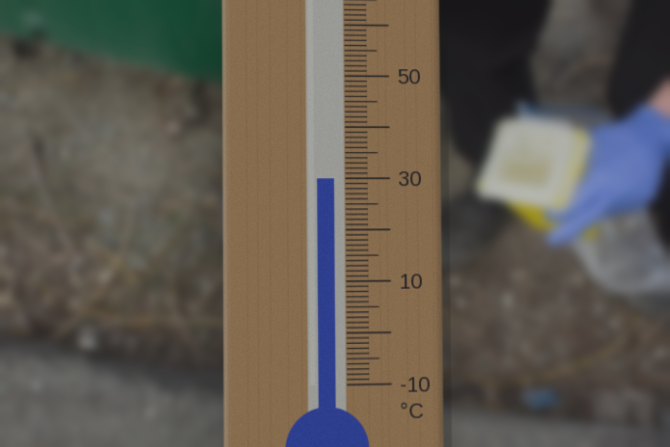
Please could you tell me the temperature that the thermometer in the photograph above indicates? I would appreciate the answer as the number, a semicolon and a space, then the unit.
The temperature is 30; °C
